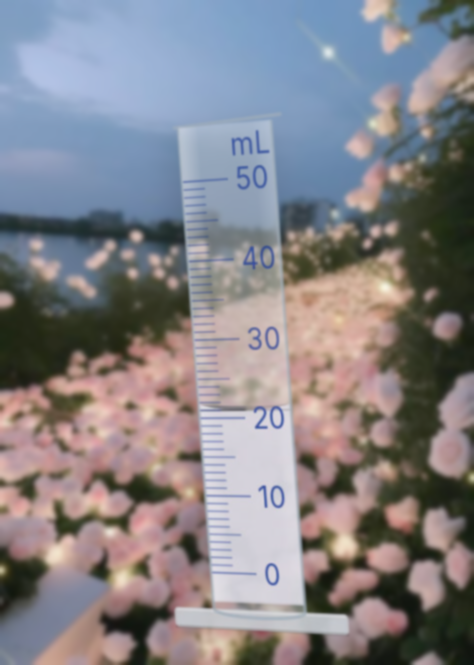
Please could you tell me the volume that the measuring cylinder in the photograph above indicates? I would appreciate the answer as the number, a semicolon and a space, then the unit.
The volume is 21; mL
